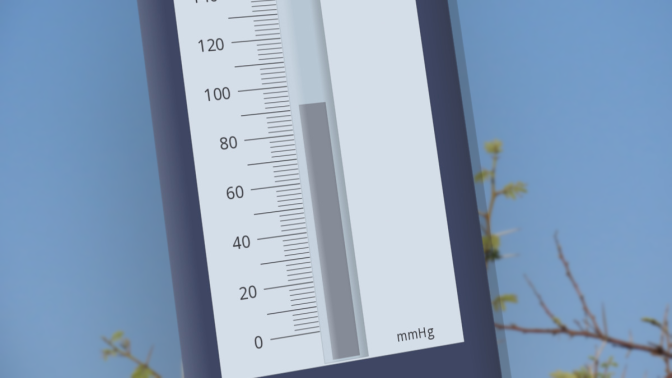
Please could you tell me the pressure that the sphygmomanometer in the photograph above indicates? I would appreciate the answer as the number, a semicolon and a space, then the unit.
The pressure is 92; mmHg
